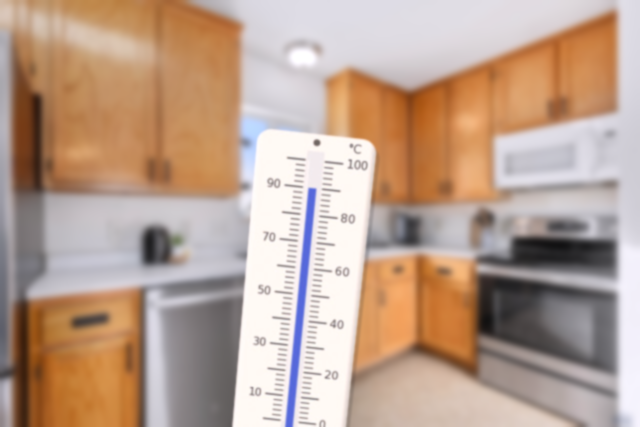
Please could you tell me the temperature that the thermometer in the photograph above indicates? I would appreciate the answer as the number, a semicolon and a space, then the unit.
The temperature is 90; °C
